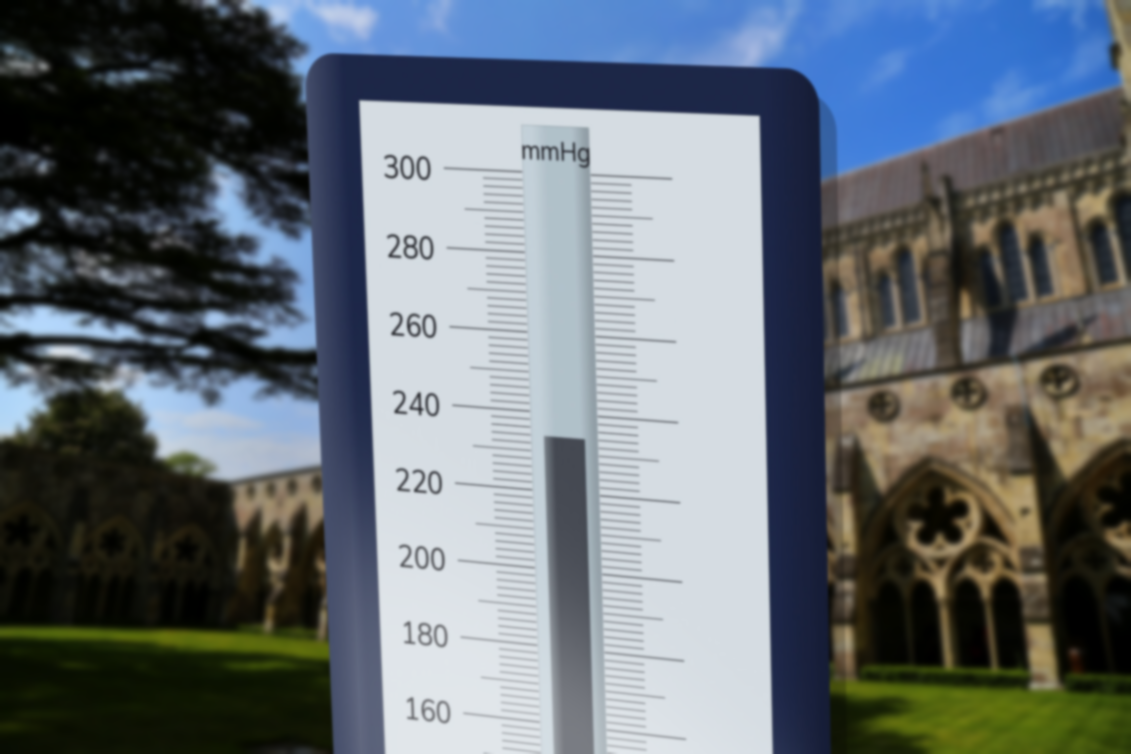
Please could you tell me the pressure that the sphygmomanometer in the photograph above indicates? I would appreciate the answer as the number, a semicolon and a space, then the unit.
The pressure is 234; mmHg
